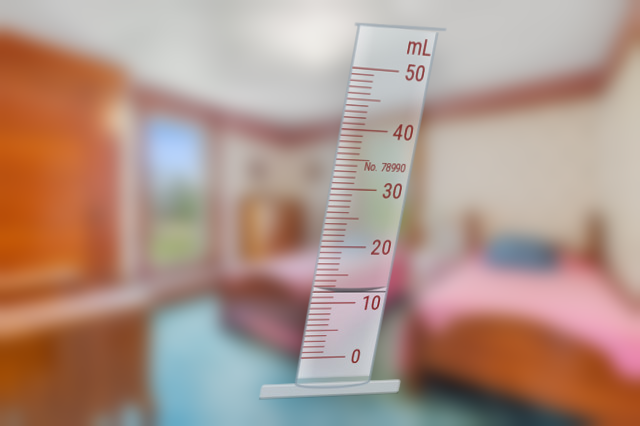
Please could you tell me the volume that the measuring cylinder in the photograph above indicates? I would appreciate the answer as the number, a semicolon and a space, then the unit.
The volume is 12; mL
